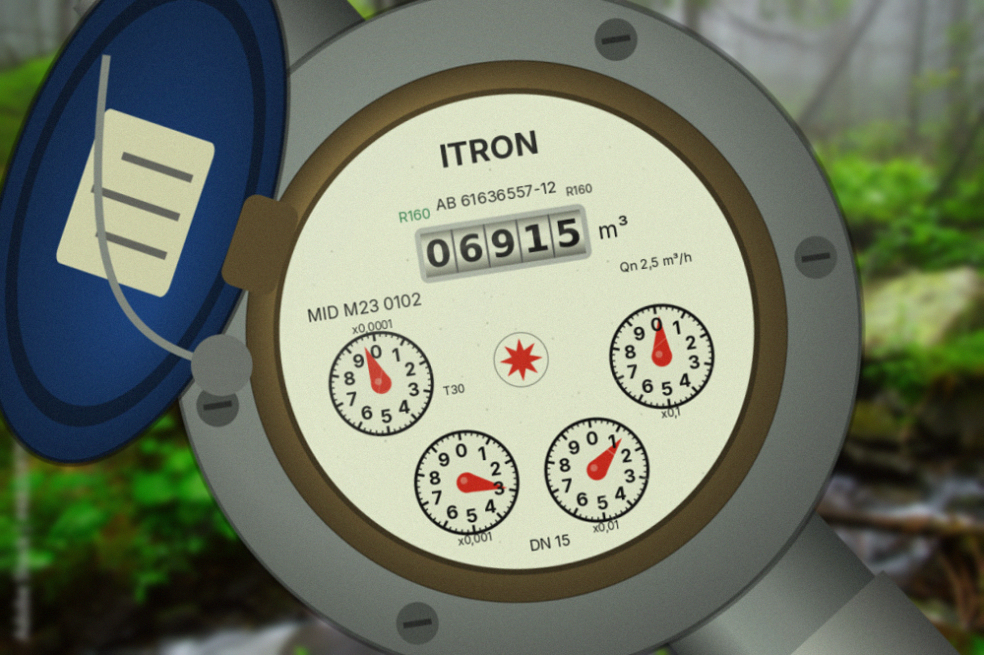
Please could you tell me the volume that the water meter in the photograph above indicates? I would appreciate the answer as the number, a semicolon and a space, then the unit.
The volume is 6915.0129; m³
